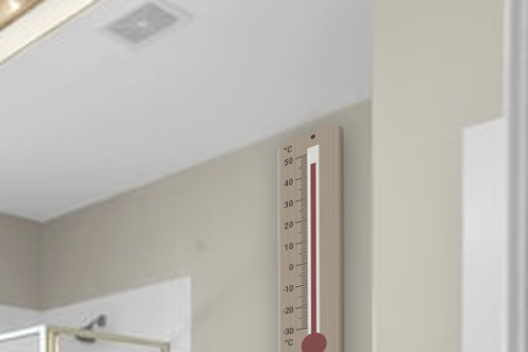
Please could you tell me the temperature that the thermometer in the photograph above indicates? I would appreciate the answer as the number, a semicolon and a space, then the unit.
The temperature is 45; °C
